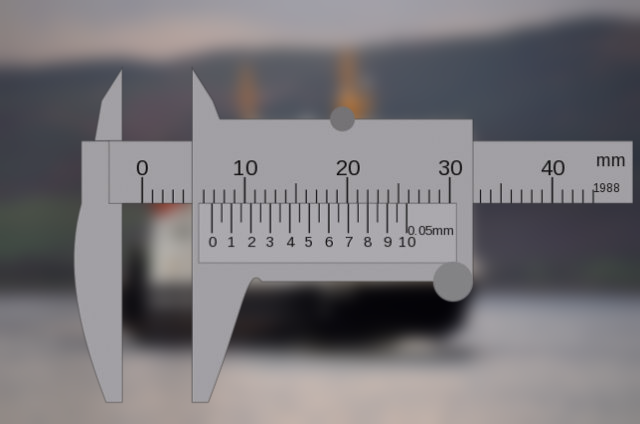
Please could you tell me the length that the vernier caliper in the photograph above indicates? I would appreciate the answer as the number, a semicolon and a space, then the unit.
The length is 6.8; mm
